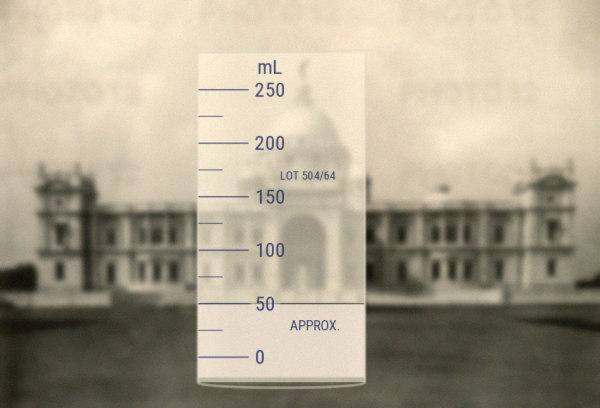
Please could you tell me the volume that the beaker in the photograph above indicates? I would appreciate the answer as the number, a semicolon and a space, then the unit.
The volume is 50; mL
